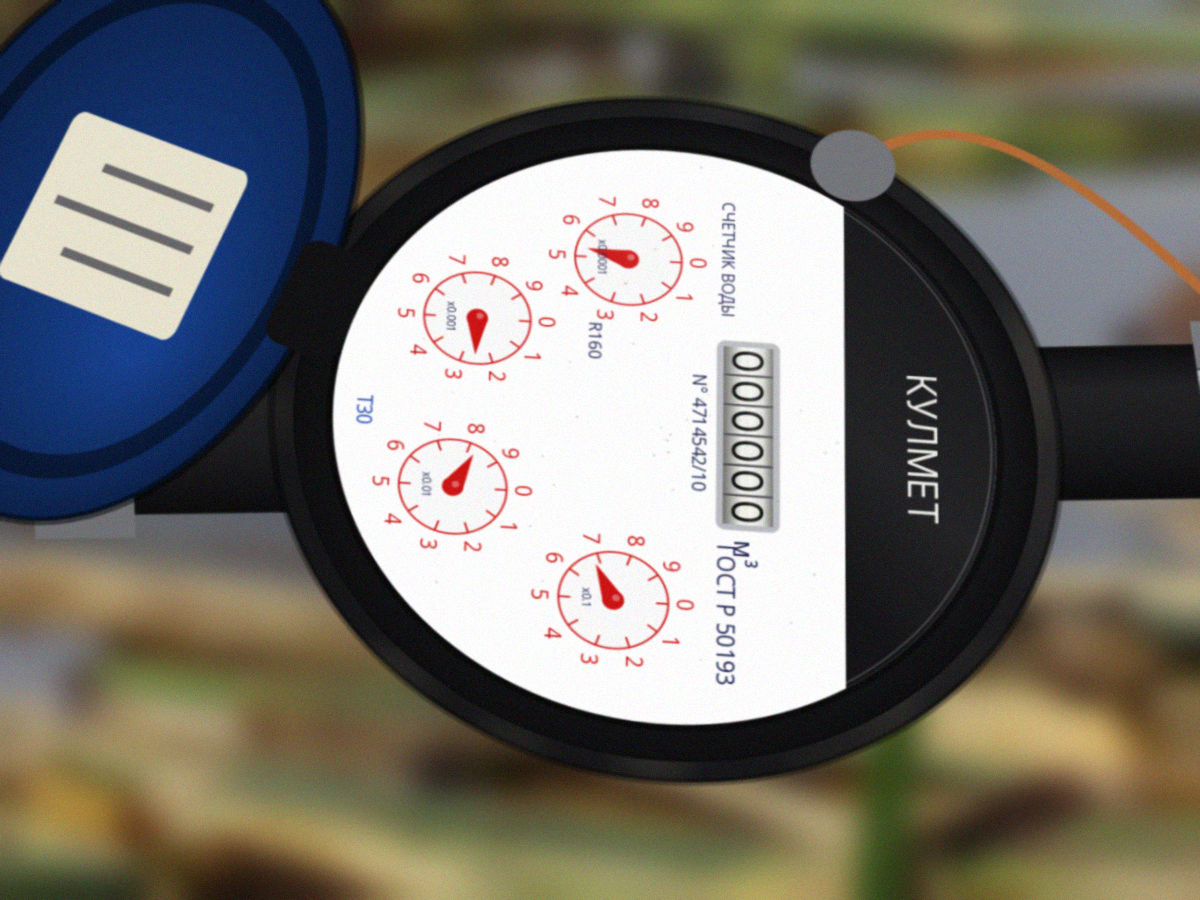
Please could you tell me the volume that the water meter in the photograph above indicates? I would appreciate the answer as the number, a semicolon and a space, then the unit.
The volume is 0.6825; m³
